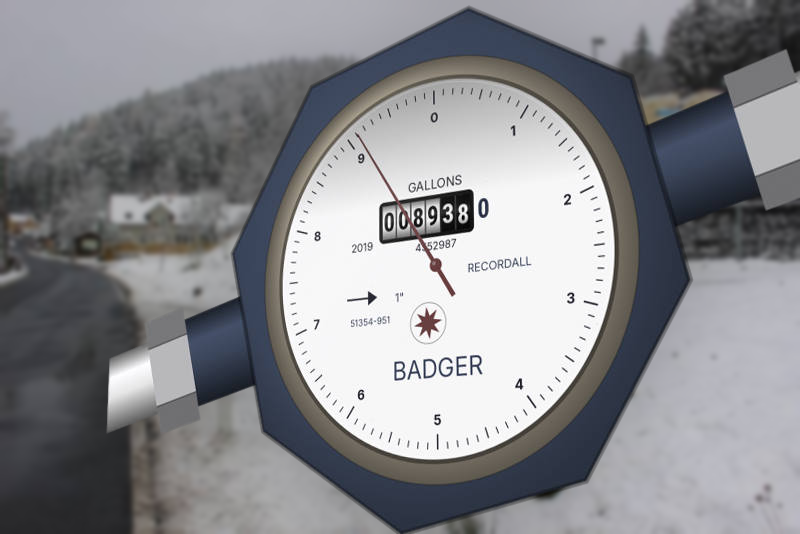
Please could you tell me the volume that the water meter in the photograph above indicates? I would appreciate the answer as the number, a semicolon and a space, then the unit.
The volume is 89379.1; gal
